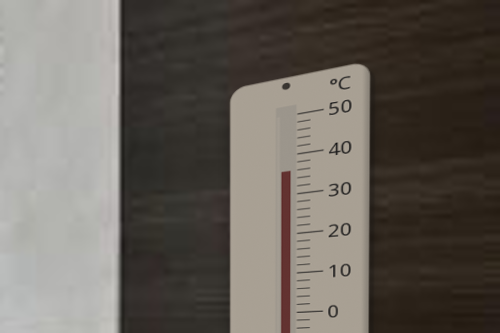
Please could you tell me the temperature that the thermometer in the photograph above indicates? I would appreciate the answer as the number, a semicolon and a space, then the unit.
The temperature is 36; °C
